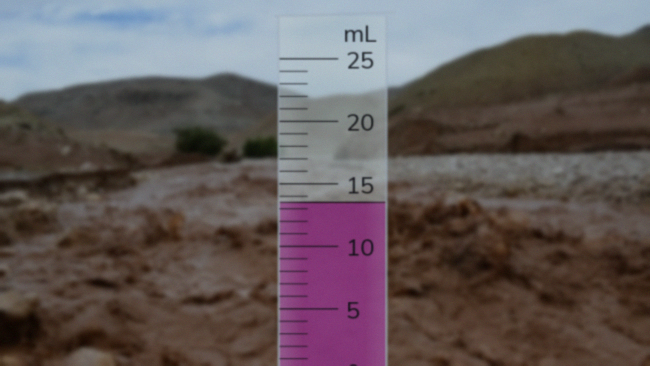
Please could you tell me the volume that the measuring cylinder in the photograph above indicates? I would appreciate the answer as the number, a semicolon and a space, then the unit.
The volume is 13.5; mL
